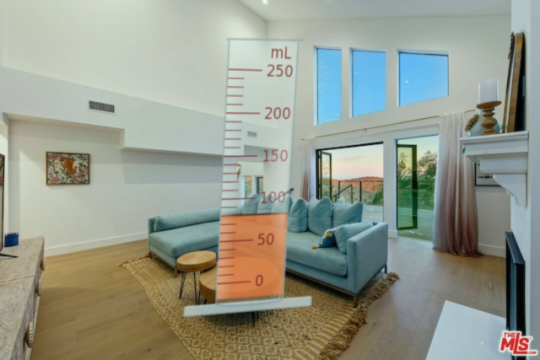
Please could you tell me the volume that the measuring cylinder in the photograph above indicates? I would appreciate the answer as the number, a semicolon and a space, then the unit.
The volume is 80; mL
